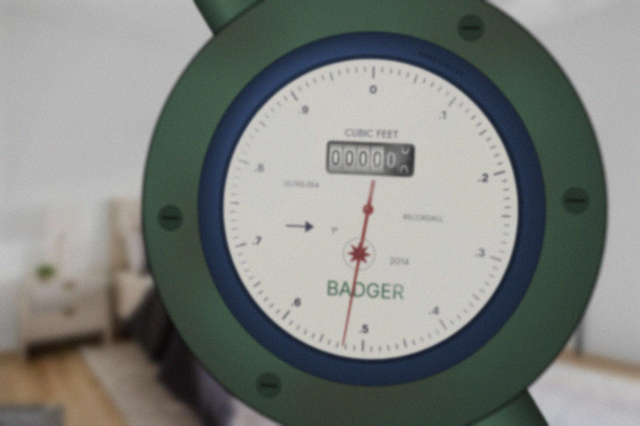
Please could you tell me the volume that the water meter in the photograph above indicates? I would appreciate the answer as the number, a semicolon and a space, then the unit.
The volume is 8.52; ft³
